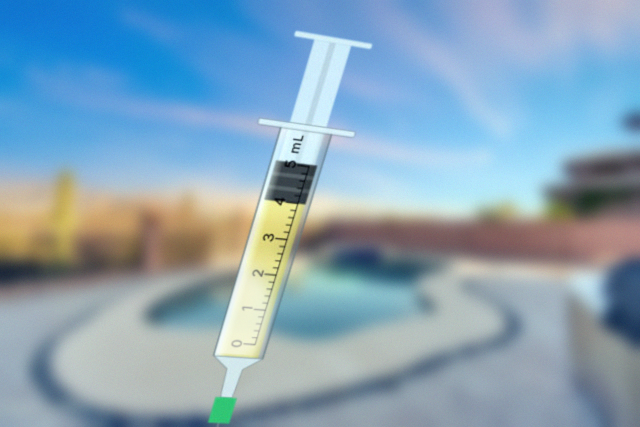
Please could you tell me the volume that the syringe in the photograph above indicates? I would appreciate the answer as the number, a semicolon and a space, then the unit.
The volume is 4; mL
